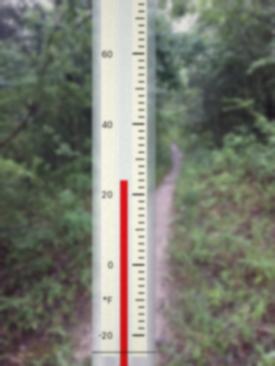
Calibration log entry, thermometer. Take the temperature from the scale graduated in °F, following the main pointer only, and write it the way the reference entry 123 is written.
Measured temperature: 24
